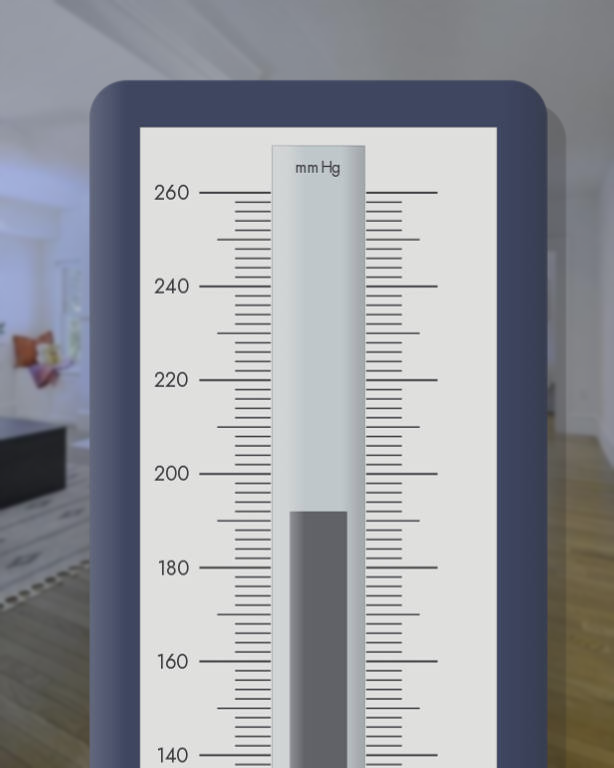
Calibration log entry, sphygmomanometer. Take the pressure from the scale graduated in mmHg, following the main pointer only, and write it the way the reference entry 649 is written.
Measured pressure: 192
